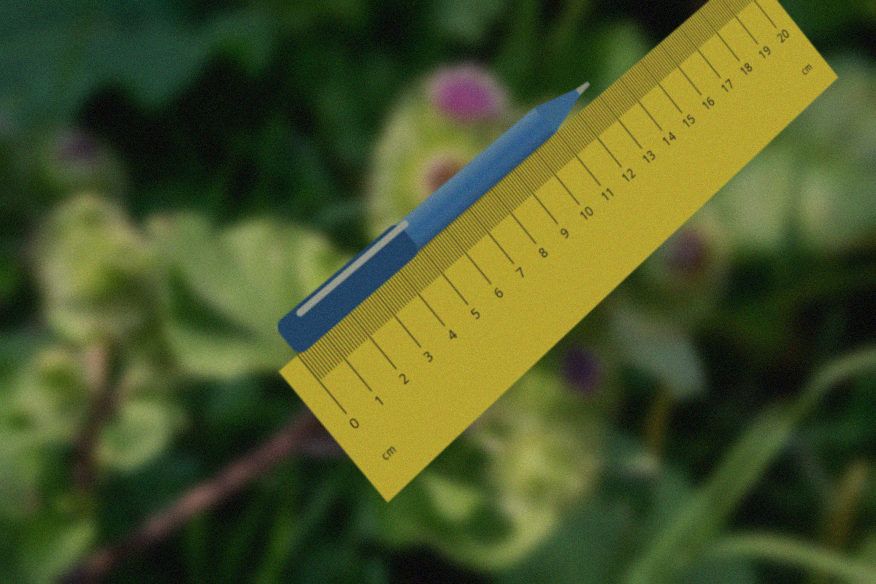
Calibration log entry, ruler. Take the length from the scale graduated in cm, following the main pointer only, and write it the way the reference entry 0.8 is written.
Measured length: 13
